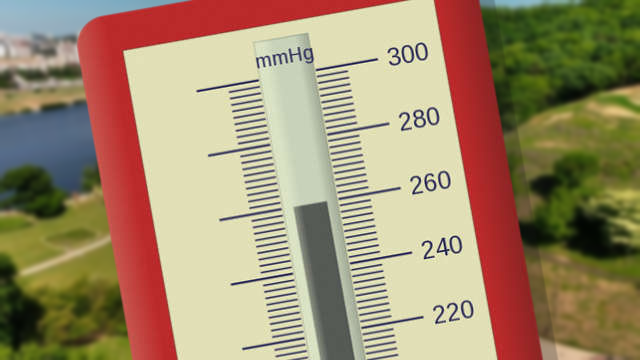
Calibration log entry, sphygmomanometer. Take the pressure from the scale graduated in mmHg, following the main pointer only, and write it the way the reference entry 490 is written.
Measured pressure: 260
